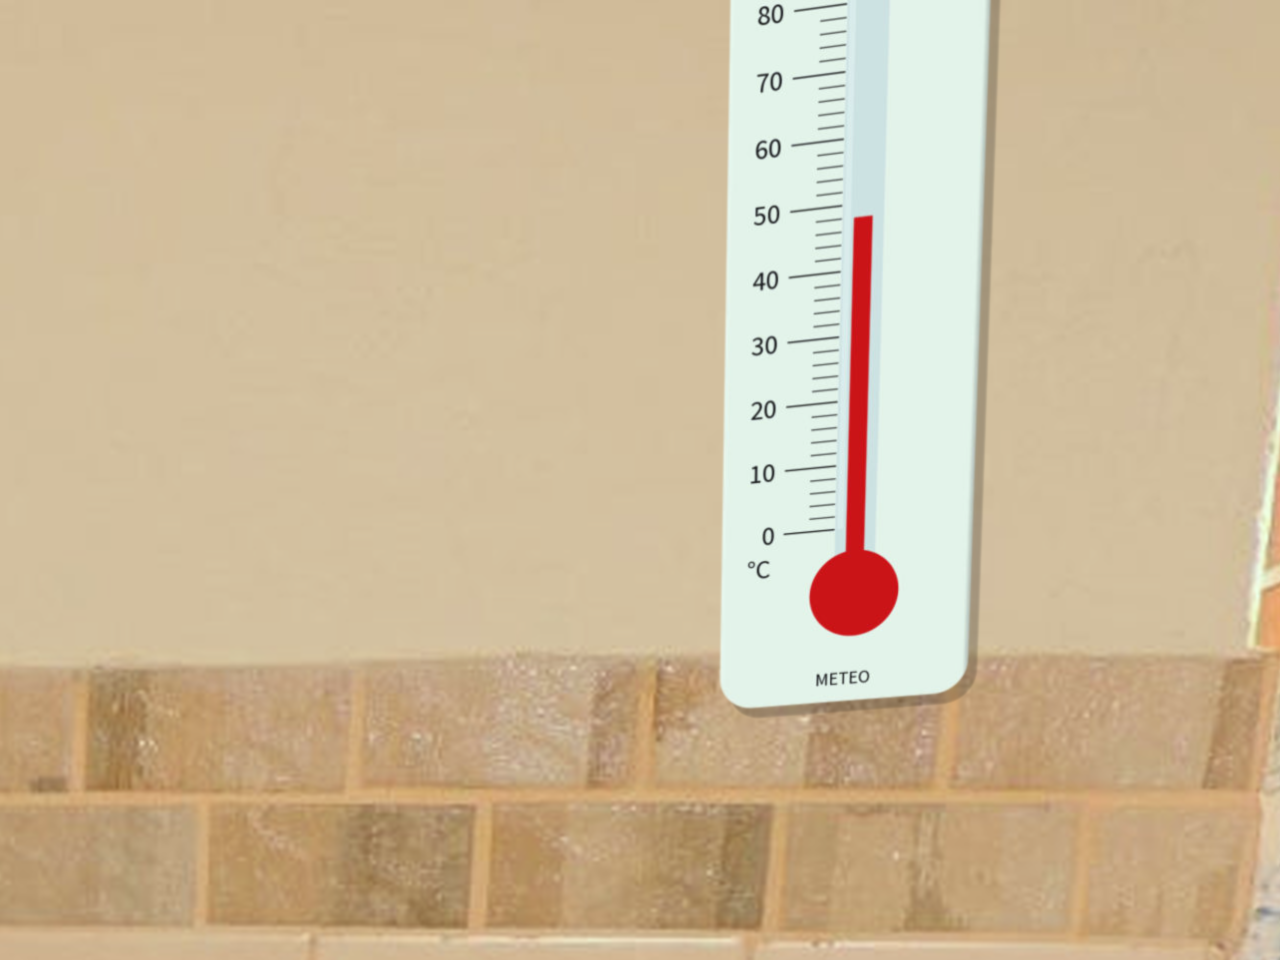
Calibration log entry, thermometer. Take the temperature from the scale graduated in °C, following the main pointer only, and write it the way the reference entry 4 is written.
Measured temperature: 48
